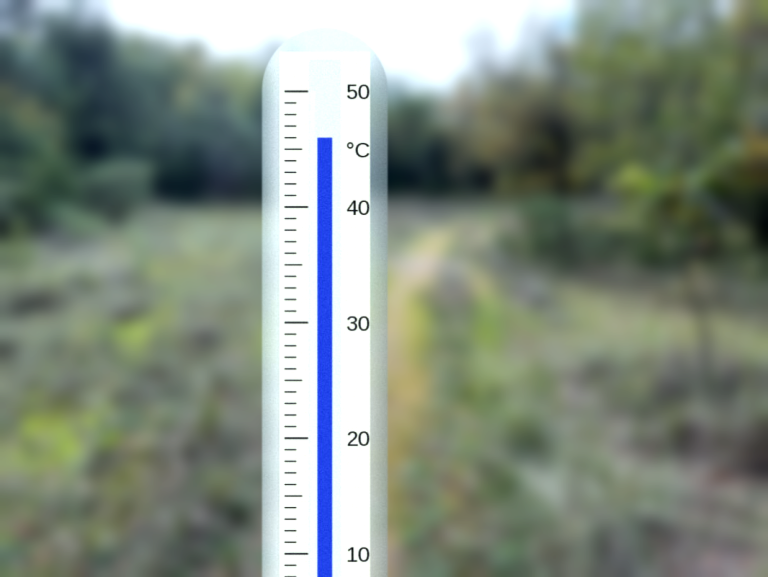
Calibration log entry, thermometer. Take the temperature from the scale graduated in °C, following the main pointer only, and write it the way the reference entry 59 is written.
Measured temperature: 46
